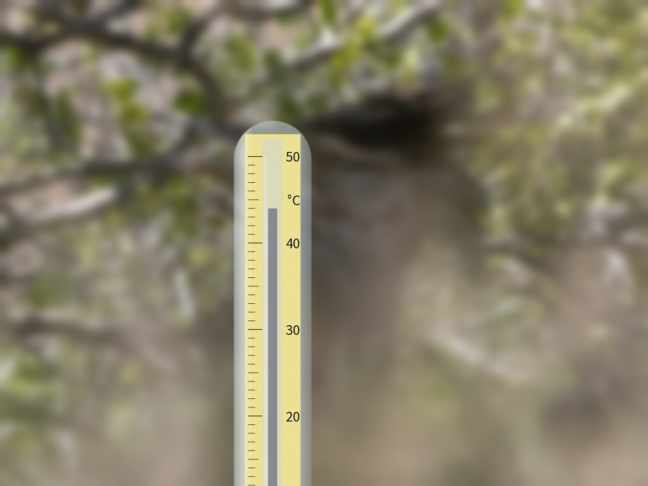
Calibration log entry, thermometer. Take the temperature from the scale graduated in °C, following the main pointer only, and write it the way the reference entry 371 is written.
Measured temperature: 44
